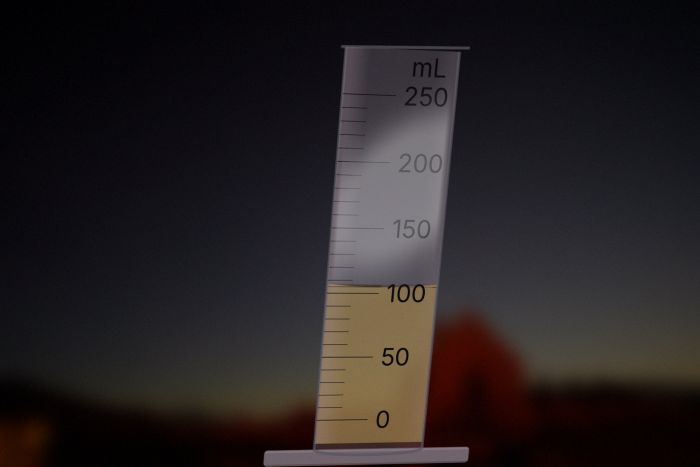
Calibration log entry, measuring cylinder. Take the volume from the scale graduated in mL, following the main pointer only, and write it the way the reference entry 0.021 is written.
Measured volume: 105
